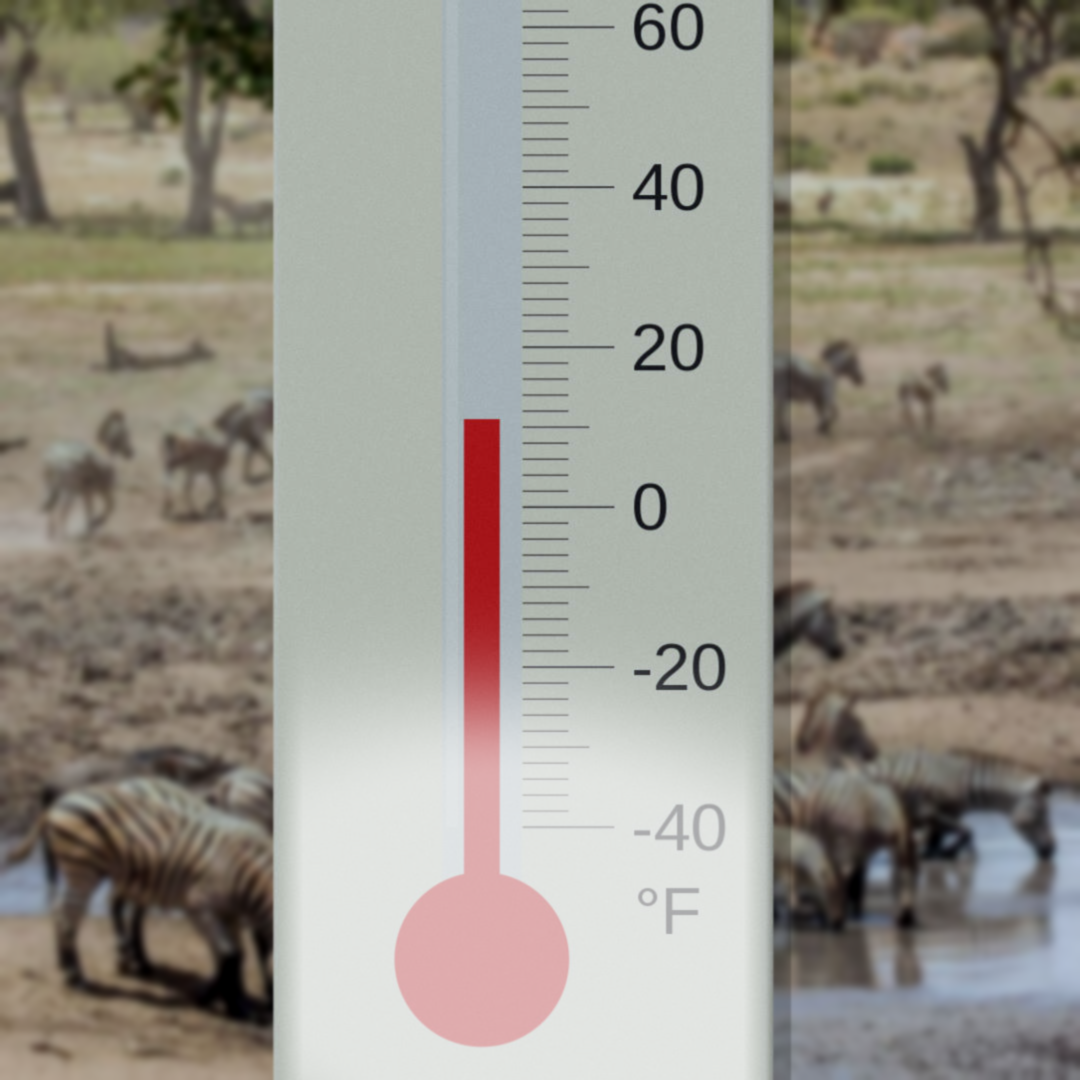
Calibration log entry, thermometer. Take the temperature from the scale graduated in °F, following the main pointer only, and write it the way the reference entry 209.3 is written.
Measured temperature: 11
